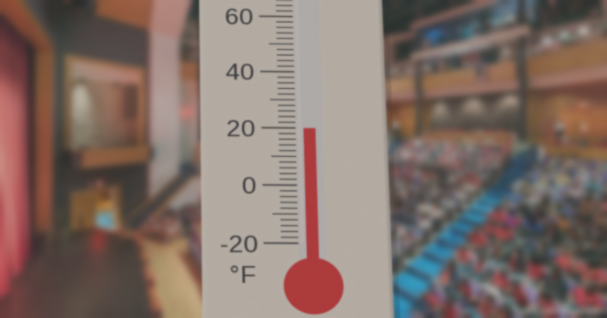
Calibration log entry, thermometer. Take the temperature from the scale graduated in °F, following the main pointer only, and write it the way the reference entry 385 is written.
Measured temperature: 20
